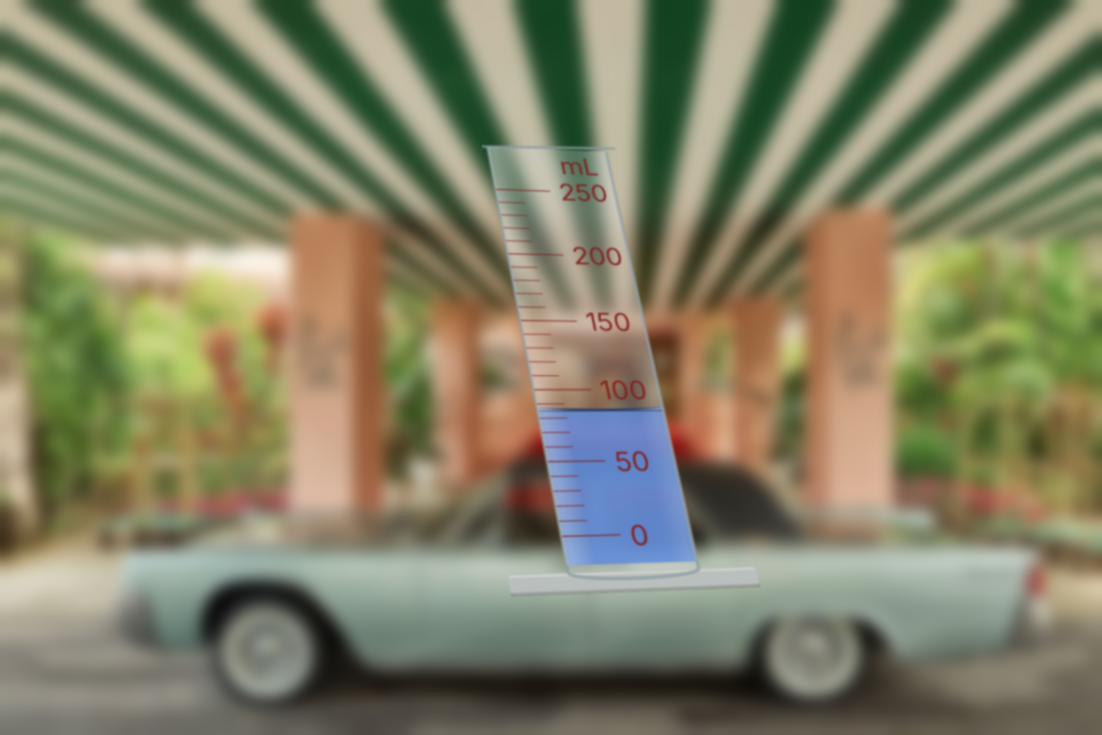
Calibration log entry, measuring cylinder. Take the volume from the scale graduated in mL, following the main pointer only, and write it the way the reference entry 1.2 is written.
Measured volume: 85
